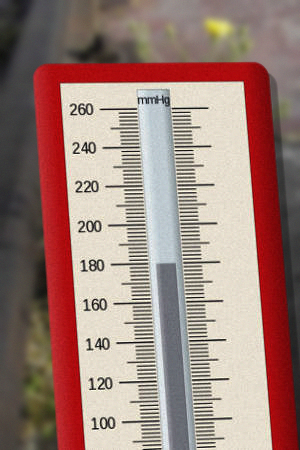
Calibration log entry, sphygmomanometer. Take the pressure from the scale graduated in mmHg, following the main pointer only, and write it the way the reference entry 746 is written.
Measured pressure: 180
